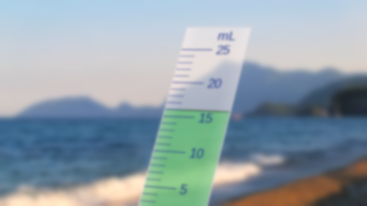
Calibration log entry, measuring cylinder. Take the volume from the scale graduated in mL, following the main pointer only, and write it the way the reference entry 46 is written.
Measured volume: 16
